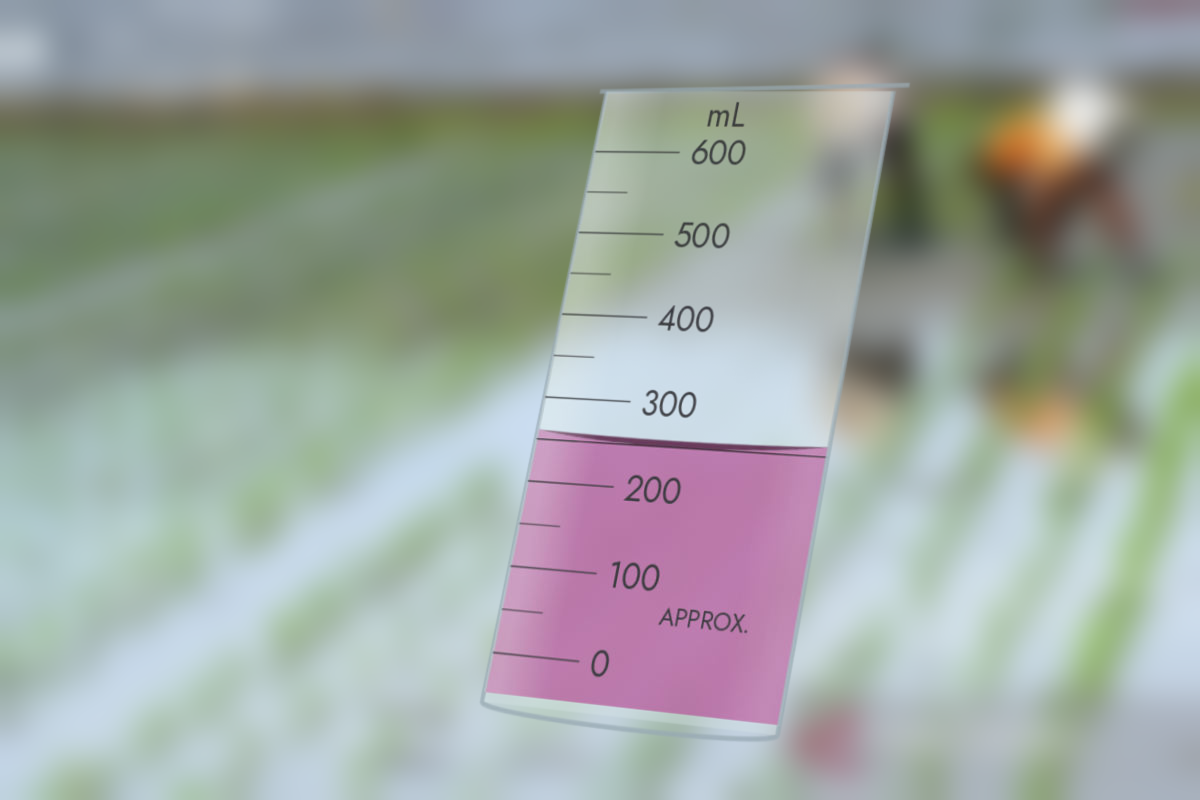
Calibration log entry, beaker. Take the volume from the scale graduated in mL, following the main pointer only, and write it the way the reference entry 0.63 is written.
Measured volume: 250
